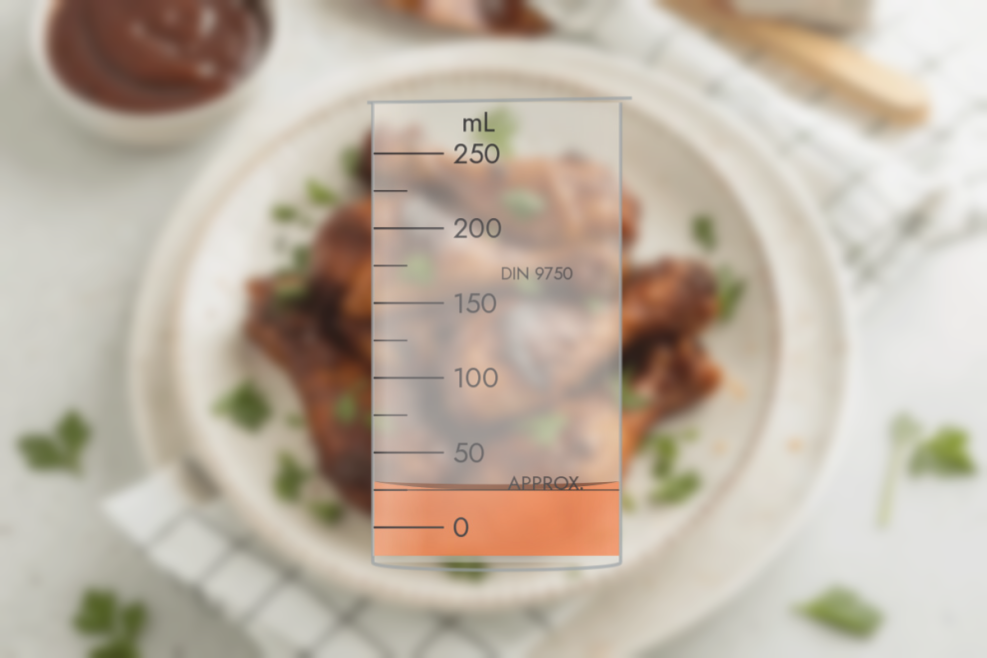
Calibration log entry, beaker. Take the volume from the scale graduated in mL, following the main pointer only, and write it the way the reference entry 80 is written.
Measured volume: 25
